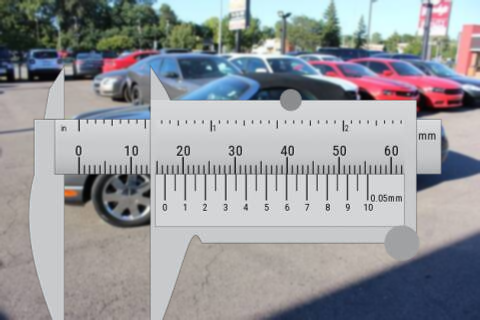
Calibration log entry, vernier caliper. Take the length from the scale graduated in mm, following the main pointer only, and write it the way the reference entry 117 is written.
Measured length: 16.5
